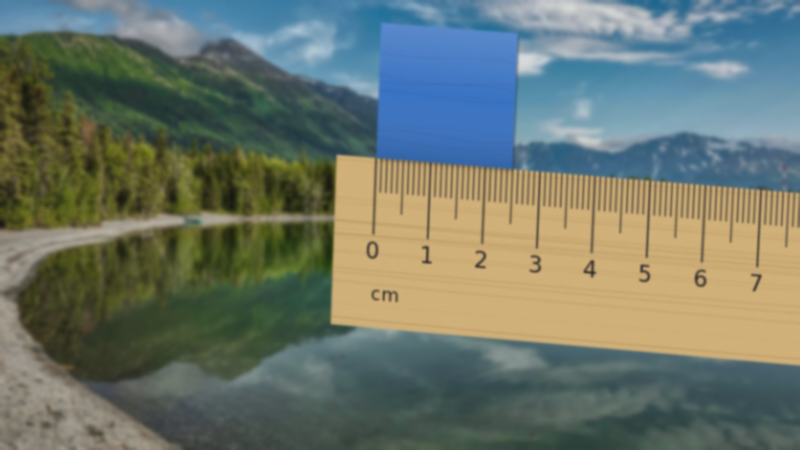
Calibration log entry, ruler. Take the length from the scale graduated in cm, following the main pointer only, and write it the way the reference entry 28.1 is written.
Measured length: 2.5
